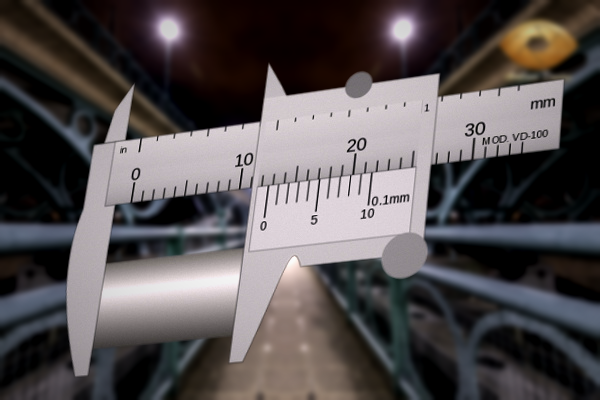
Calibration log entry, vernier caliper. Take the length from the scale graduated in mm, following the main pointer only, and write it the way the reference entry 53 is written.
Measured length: 12.6
